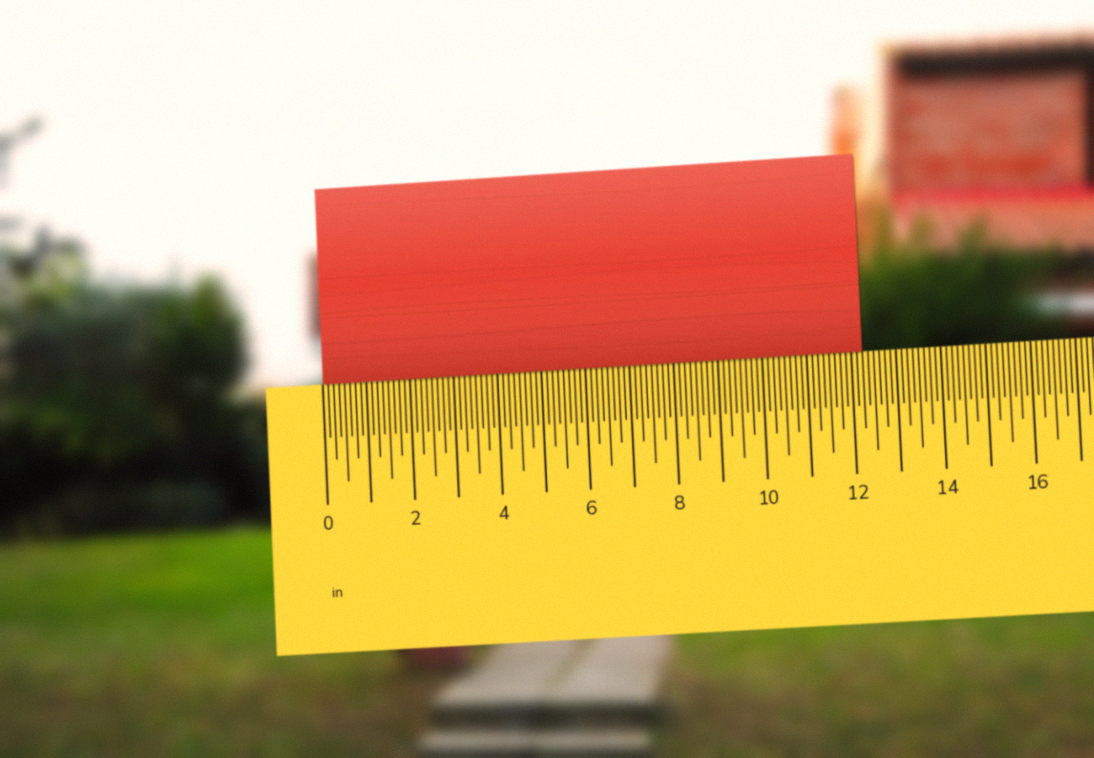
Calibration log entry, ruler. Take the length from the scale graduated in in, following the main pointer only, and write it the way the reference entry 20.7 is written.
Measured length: 12.25
